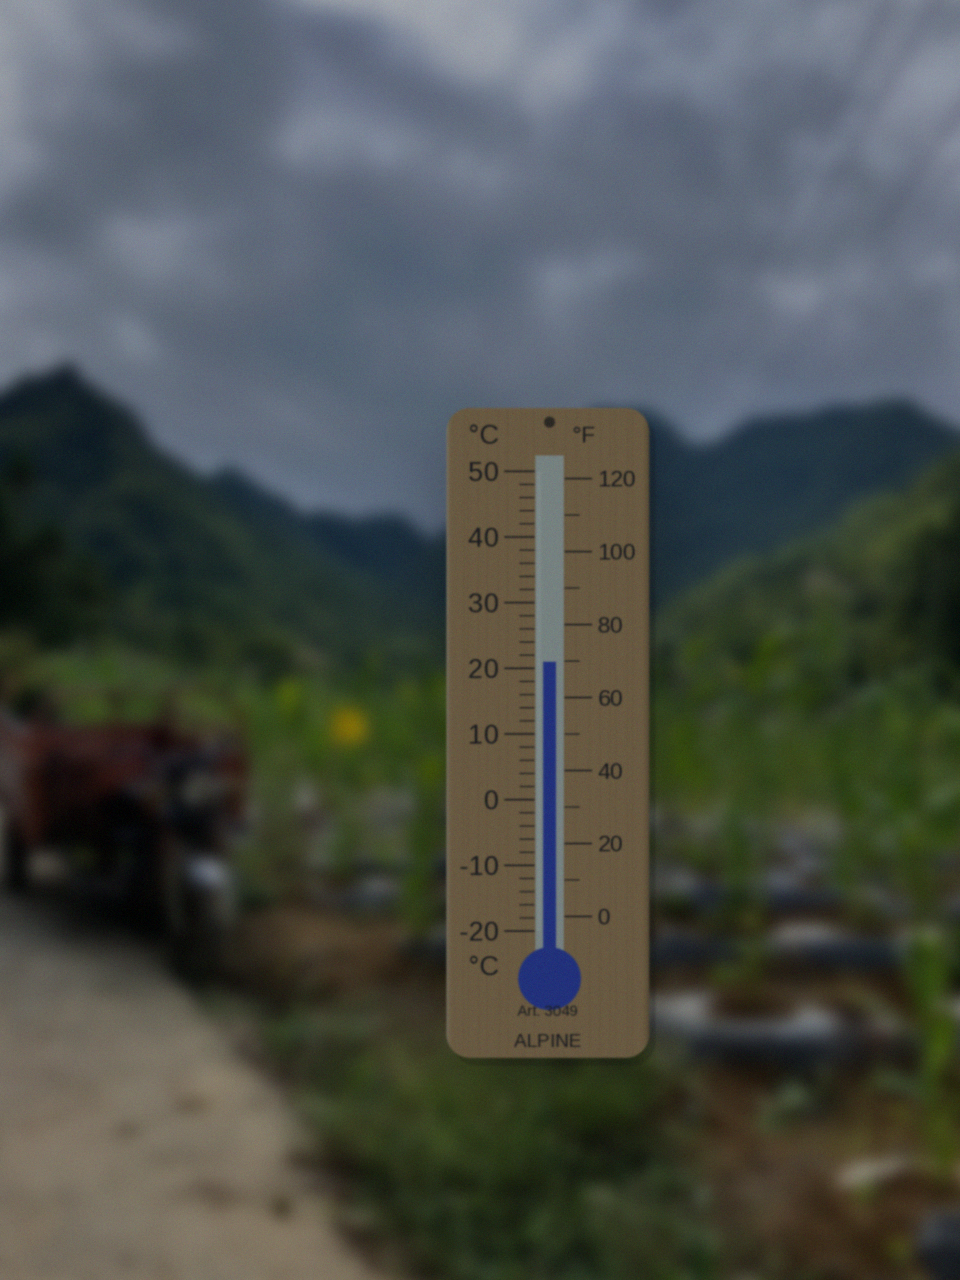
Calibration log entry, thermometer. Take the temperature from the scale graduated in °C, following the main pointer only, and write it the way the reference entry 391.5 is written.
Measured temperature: 21
